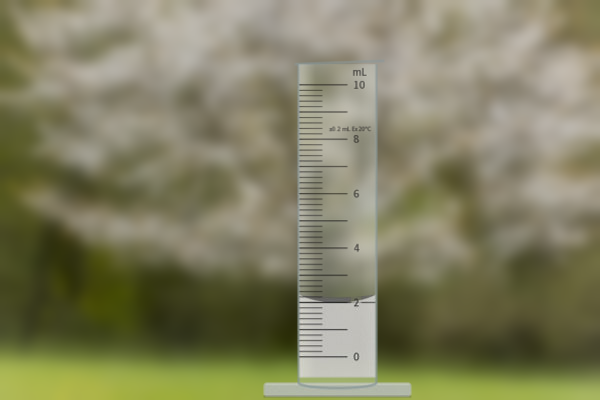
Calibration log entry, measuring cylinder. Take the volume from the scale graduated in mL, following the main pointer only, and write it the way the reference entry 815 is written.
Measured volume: 2
